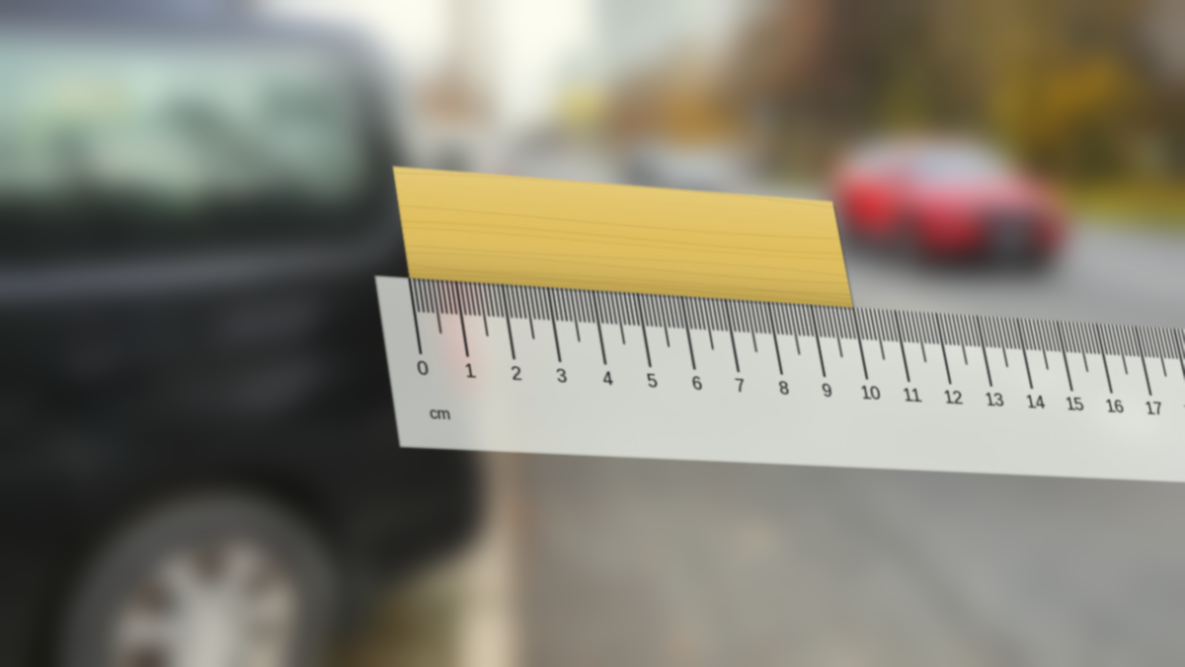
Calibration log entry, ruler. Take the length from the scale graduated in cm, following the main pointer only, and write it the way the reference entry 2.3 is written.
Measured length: 10
